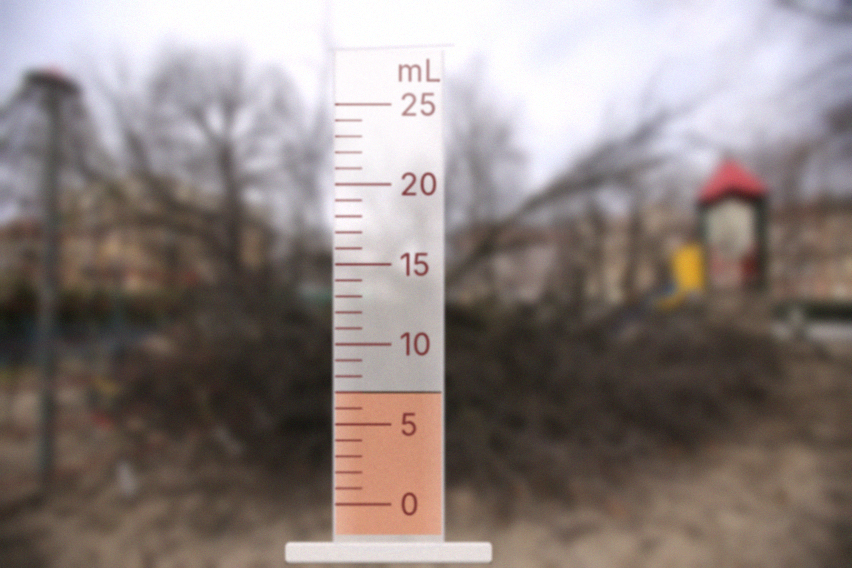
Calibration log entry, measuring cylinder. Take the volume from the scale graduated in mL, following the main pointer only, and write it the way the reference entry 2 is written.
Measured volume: 7
